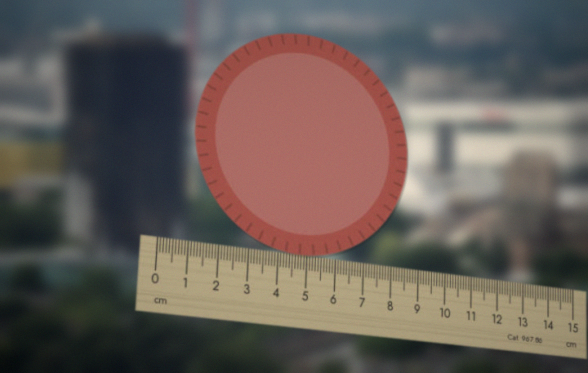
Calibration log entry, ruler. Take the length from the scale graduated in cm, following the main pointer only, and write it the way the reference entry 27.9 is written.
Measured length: 7.5
